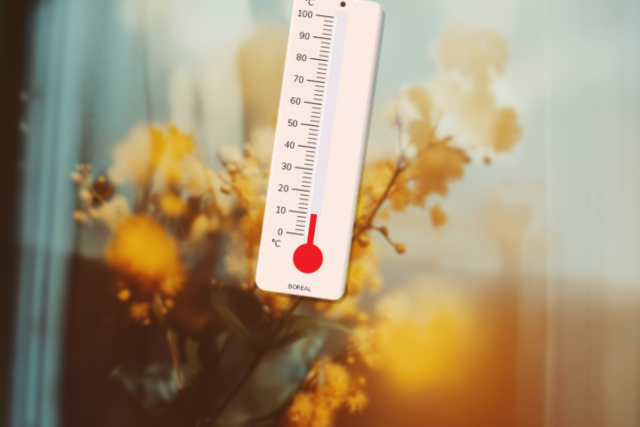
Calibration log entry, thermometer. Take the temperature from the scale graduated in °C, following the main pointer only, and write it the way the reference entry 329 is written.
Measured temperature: 10
